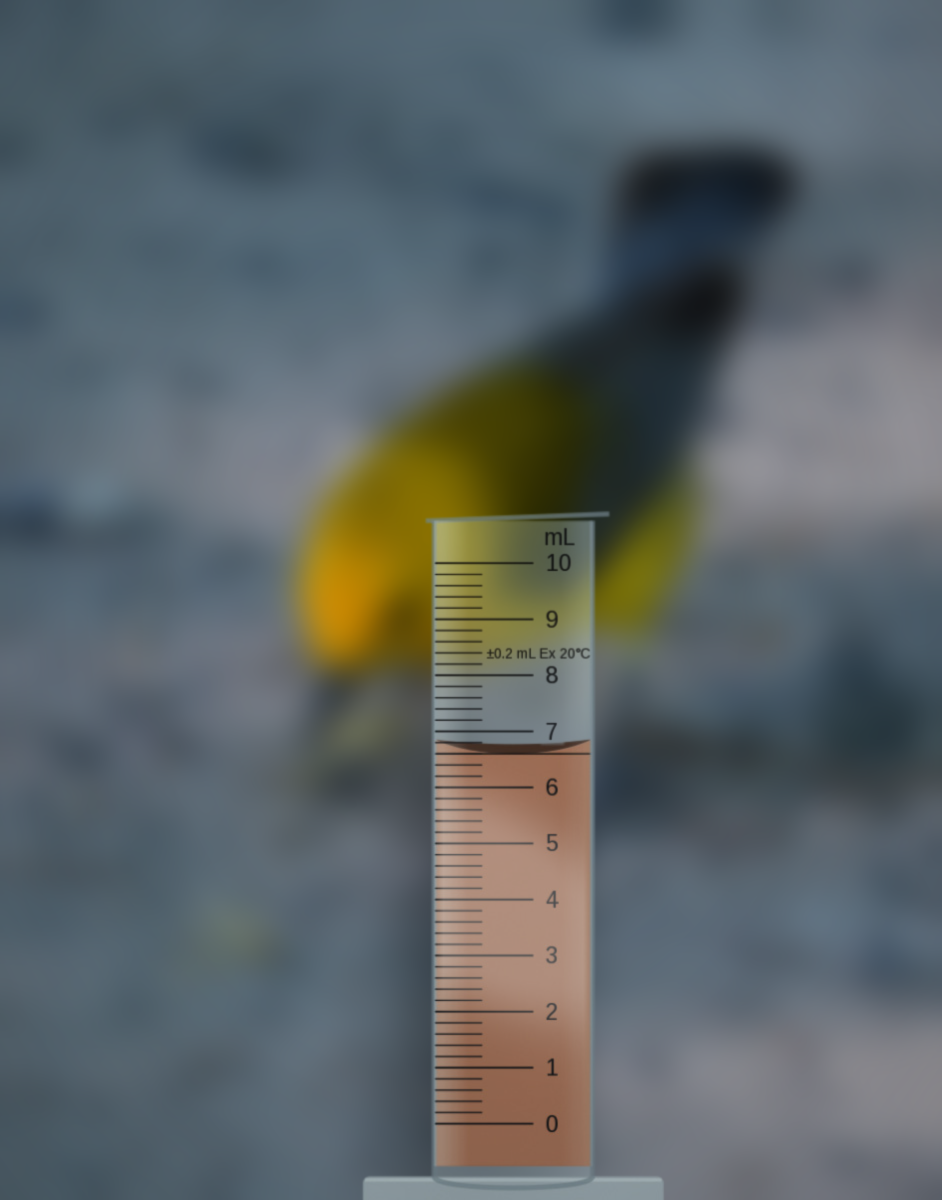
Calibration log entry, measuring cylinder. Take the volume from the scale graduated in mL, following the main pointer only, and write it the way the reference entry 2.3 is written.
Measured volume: 6.6
